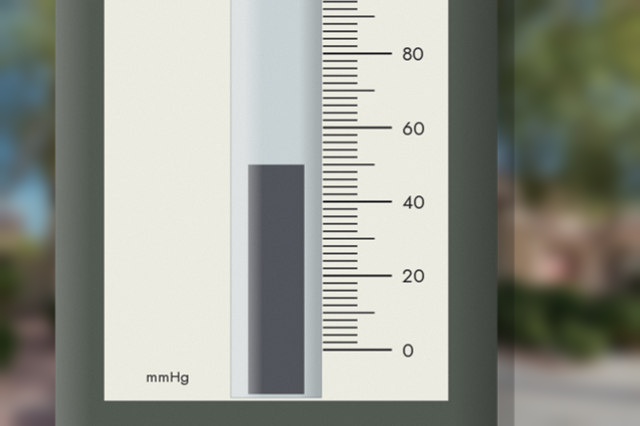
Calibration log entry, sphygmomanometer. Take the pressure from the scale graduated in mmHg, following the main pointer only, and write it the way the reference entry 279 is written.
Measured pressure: 50
